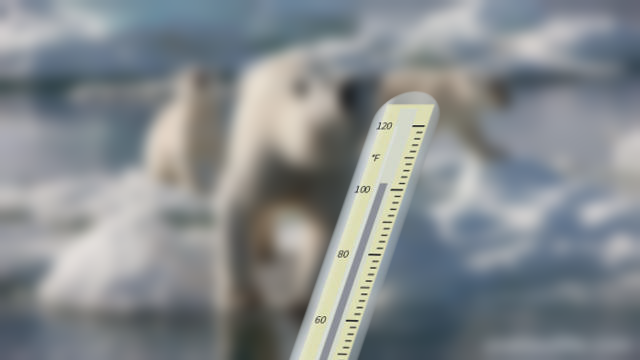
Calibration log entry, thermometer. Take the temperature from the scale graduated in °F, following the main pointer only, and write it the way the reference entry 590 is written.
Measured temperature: 102
